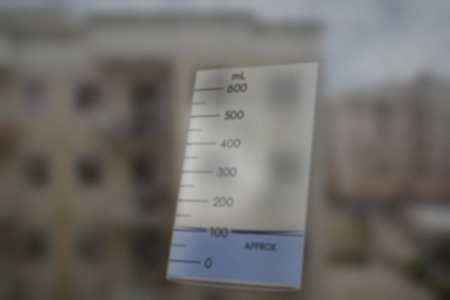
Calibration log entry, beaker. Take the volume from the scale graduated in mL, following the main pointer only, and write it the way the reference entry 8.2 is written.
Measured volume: 100
